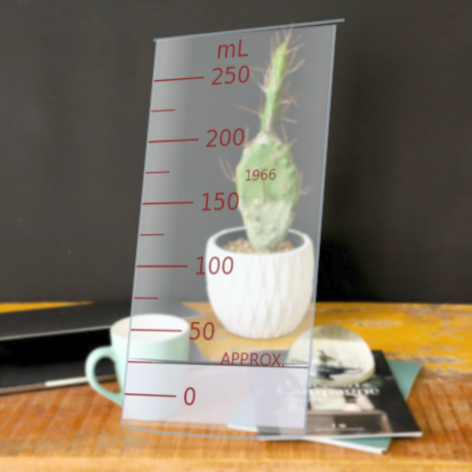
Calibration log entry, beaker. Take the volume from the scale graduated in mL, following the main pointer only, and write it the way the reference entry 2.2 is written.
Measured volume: 25
